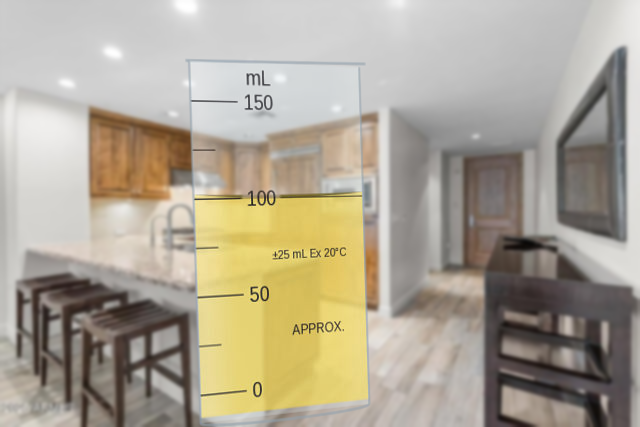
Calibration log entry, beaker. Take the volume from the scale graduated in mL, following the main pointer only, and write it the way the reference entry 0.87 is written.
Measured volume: 100
